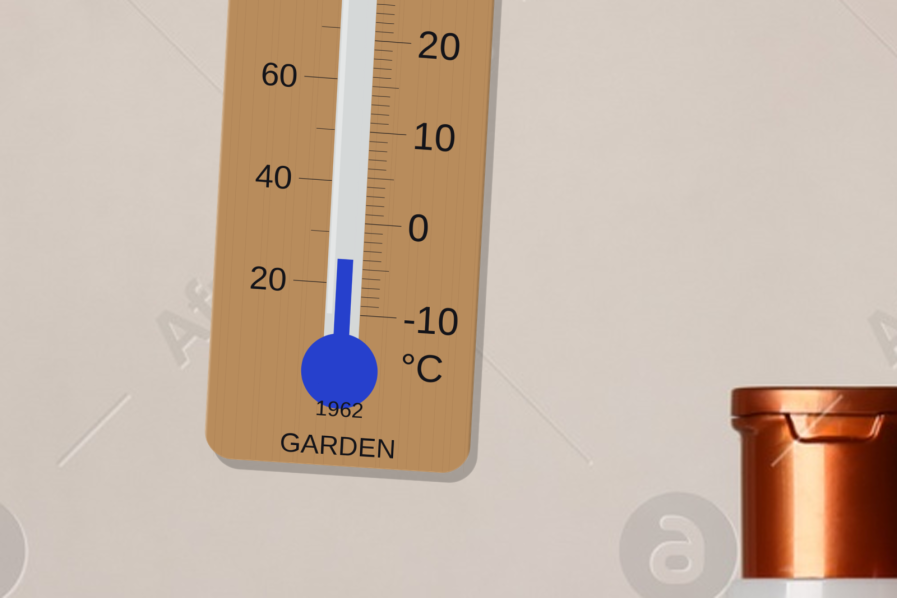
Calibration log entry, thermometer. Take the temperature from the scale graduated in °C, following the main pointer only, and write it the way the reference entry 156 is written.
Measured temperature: -4
